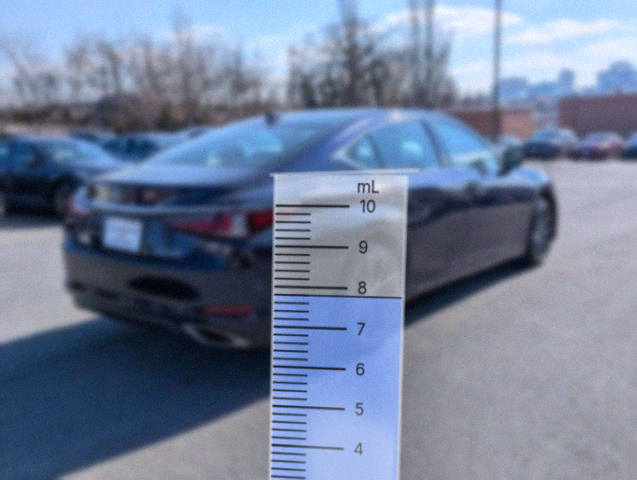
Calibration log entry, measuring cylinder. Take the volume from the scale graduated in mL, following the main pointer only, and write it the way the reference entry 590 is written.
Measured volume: 7.8
